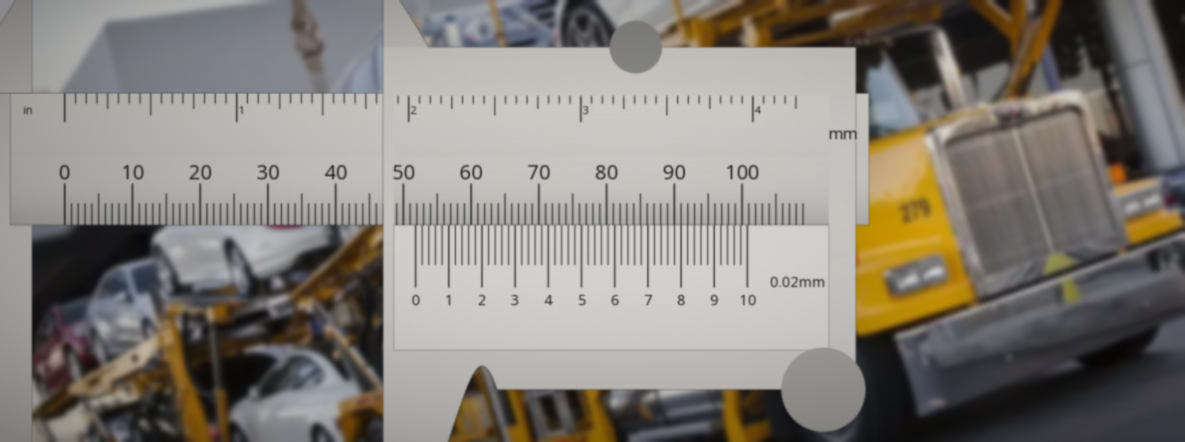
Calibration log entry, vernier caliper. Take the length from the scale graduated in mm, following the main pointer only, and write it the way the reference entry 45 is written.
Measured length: 51.8
